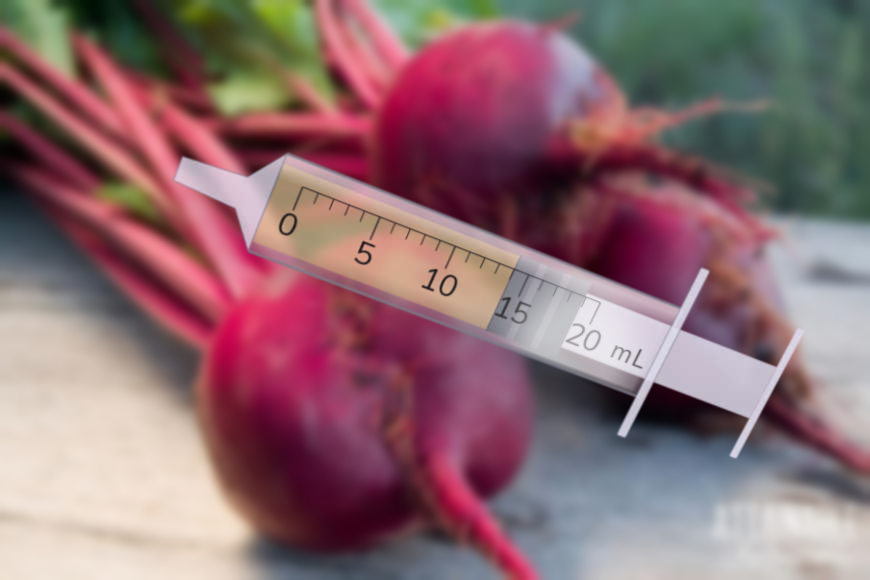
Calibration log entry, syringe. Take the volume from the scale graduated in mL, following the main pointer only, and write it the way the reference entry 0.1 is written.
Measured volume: 14
